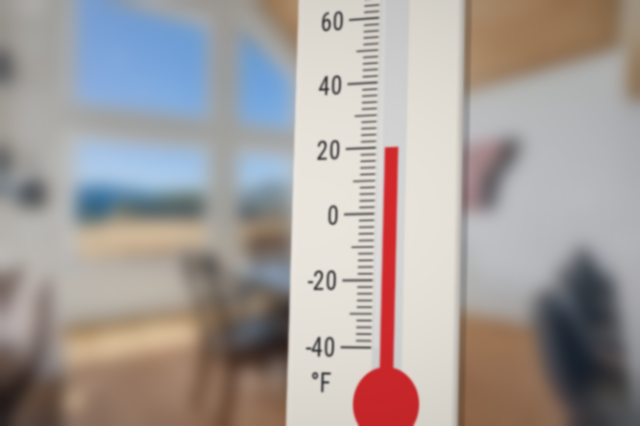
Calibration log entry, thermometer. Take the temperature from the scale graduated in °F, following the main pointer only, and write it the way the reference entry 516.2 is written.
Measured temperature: 20
